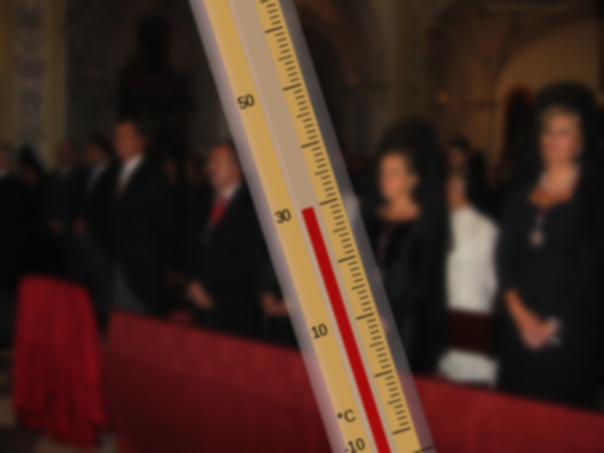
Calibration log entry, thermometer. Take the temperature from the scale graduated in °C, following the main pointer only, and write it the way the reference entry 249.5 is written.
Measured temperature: 30
